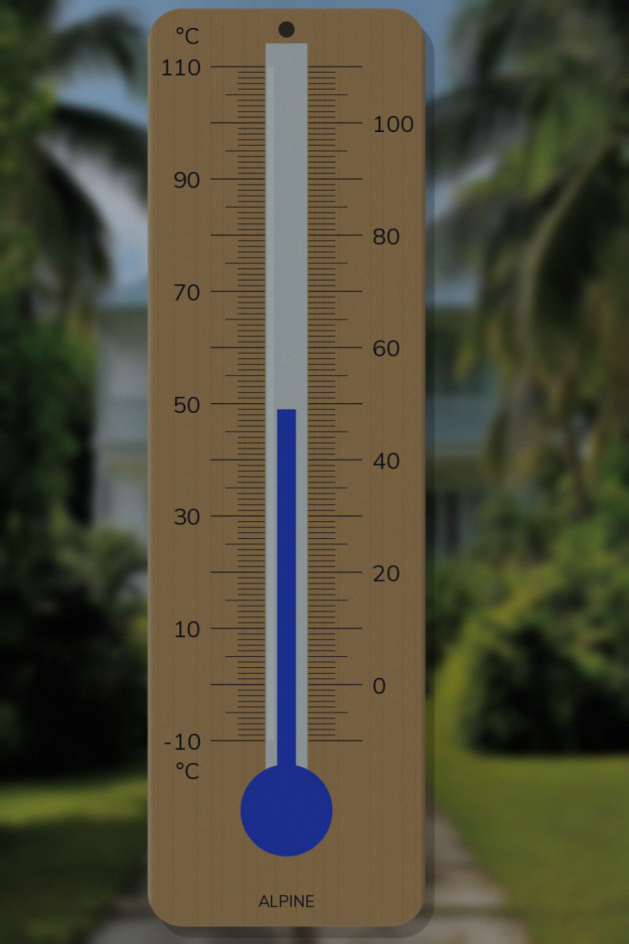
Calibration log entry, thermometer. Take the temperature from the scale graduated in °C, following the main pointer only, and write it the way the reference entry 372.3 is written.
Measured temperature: 49
